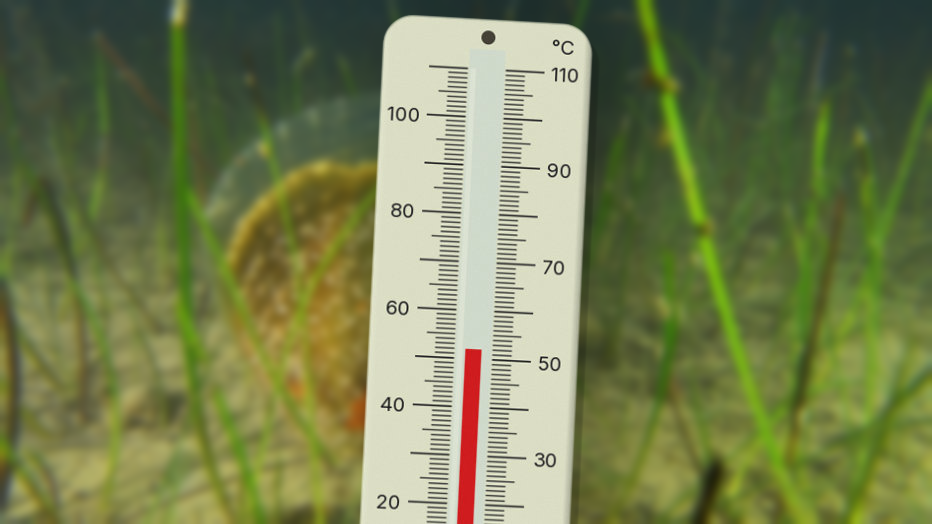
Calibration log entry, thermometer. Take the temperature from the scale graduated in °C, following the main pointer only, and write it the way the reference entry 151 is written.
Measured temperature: 52
